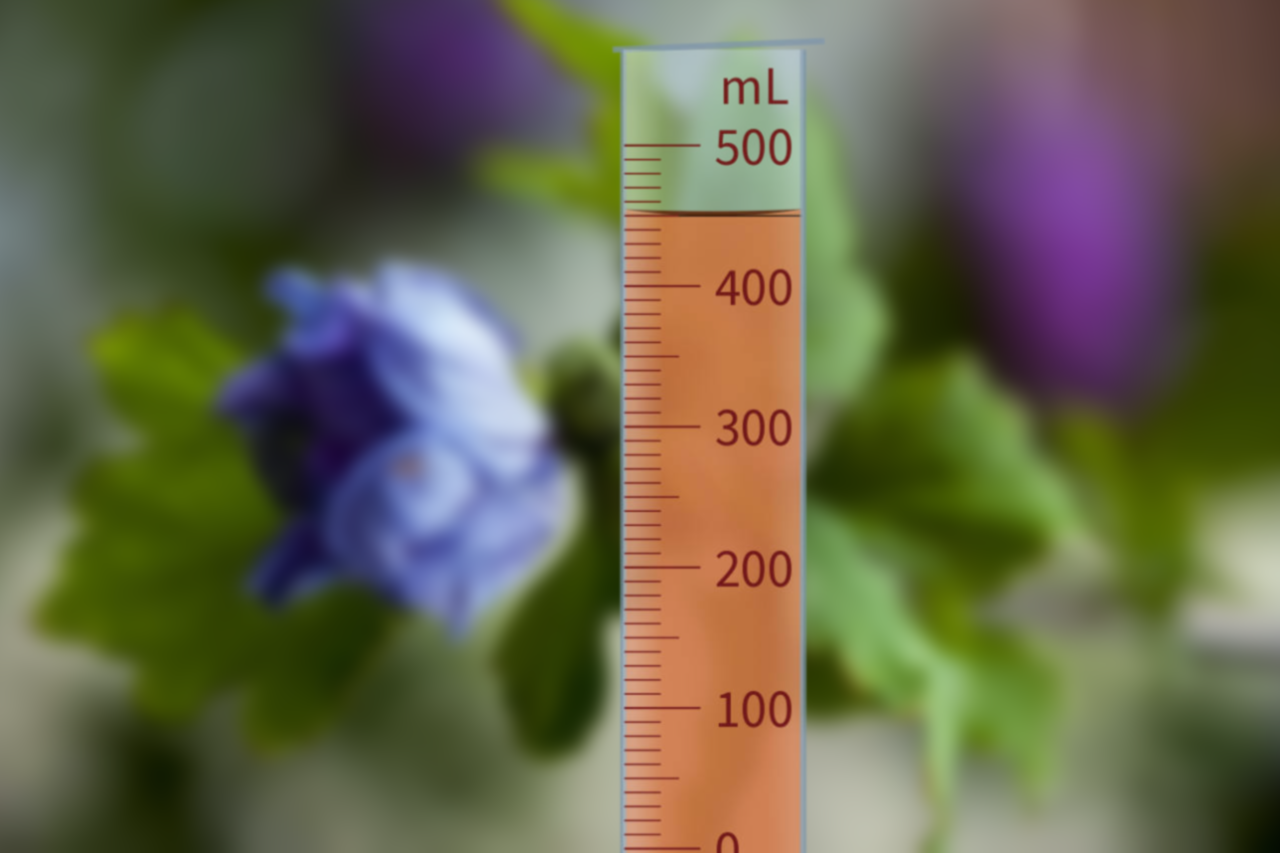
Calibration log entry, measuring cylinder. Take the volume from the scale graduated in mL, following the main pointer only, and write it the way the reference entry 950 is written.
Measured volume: 450
